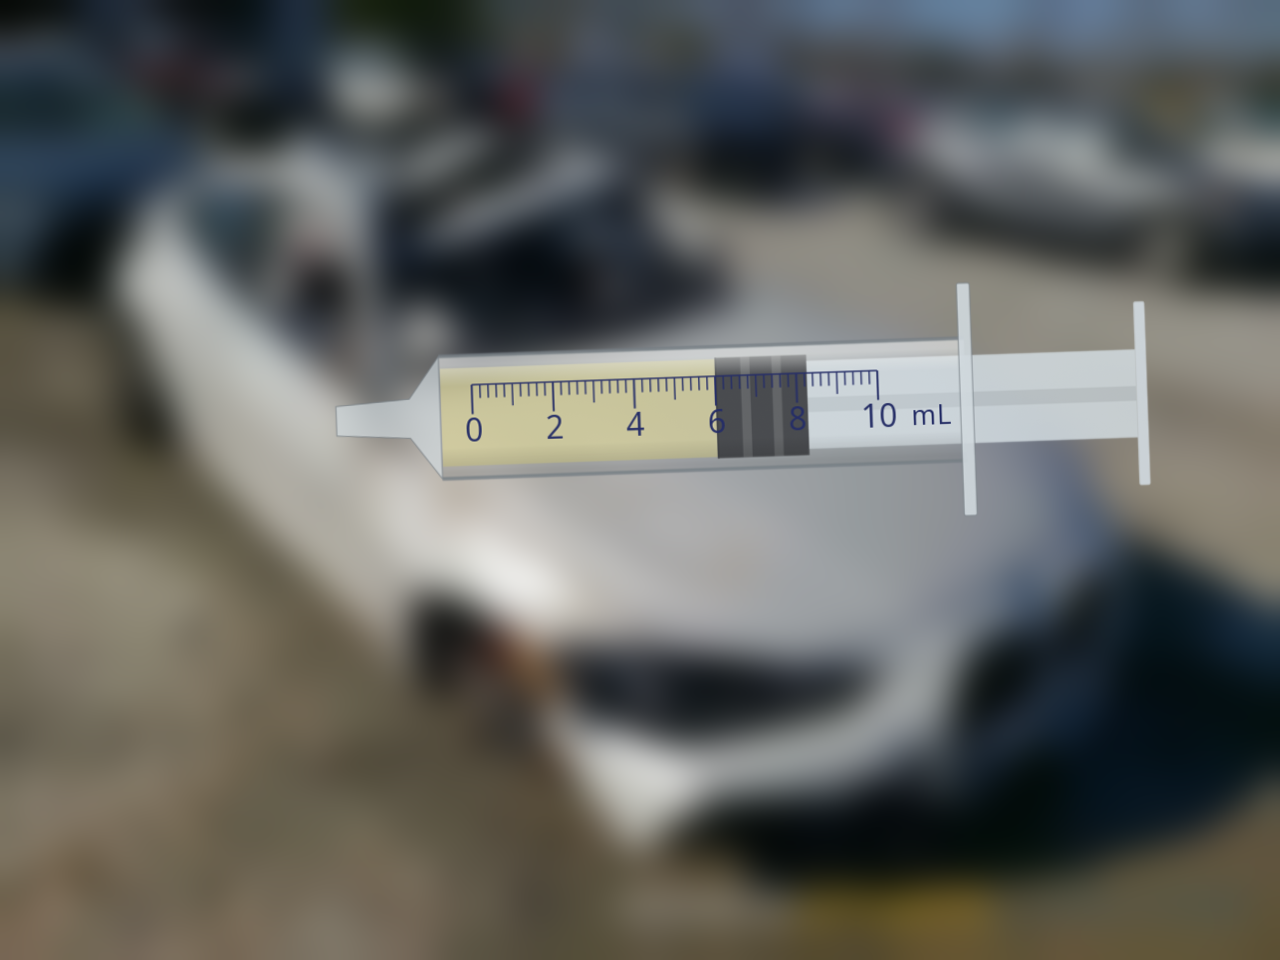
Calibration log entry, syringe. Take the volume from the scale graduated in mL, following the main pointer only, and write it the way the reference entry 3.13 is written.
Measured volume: 6
